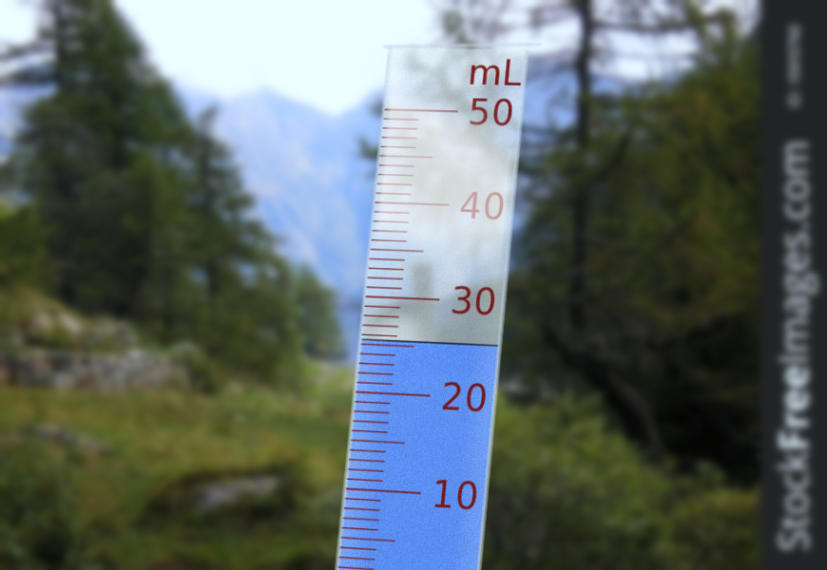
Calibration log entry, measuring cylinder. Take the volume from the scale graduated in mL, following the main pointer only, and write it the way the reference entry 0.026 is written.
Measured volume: 25.5
